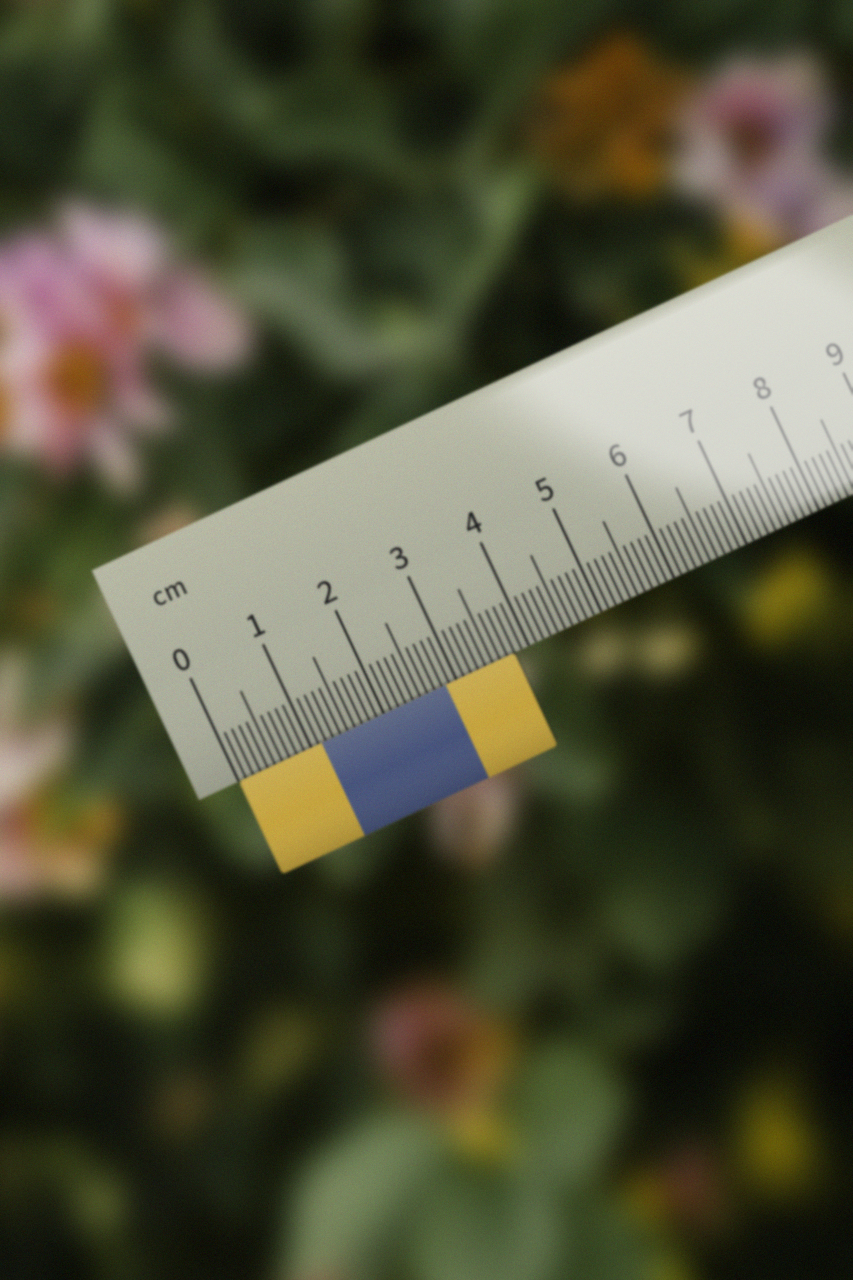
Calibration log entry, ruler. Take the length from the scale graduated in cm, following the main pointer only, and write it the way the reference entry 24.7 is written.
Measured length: 3.8
